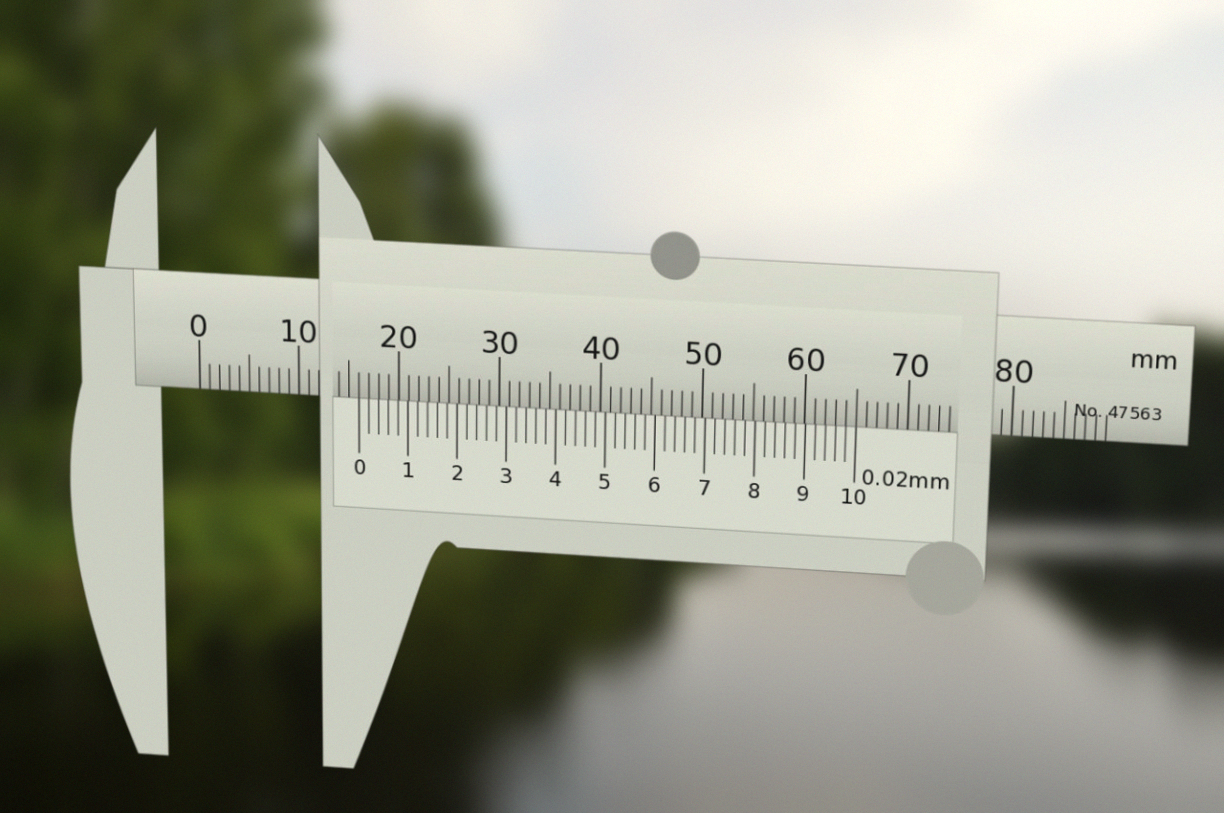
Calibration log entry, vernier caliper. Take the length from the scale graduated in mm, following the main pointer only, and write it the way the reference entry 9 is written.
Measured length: 16.0
